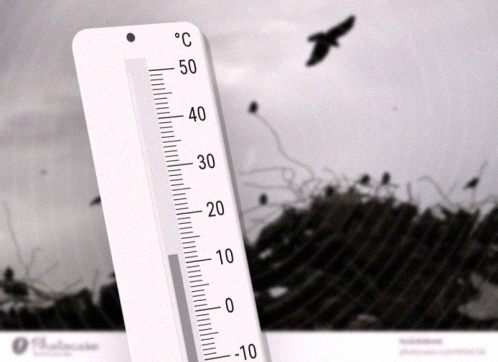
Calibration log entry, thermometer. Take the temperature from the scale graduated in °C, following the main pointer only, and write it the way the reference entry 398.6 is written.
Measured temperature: 12
